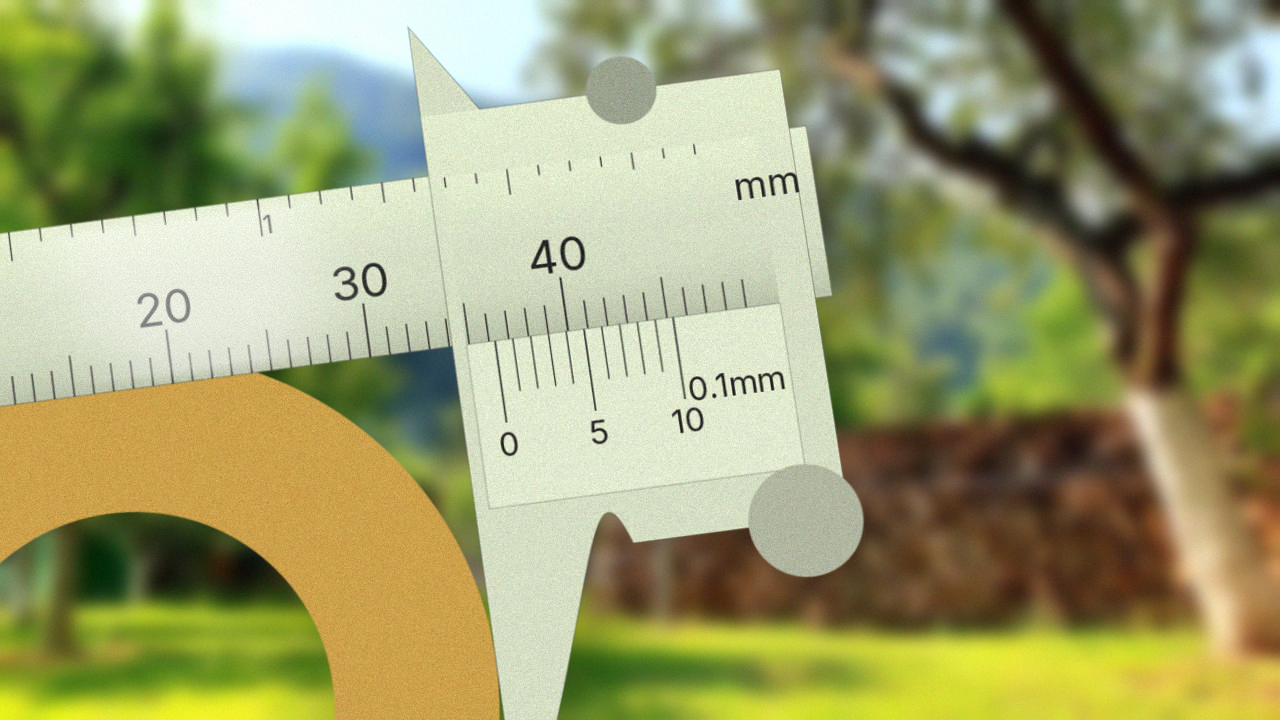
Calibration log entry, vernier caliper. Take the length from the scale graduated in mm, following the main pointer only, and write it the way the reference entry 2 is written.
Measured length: 36.3
